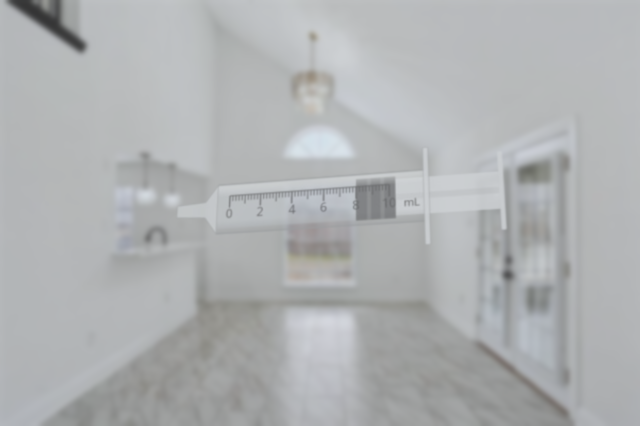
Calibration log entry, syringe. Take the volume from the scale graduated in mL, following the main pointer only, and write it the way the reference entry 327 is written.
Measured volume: 8
